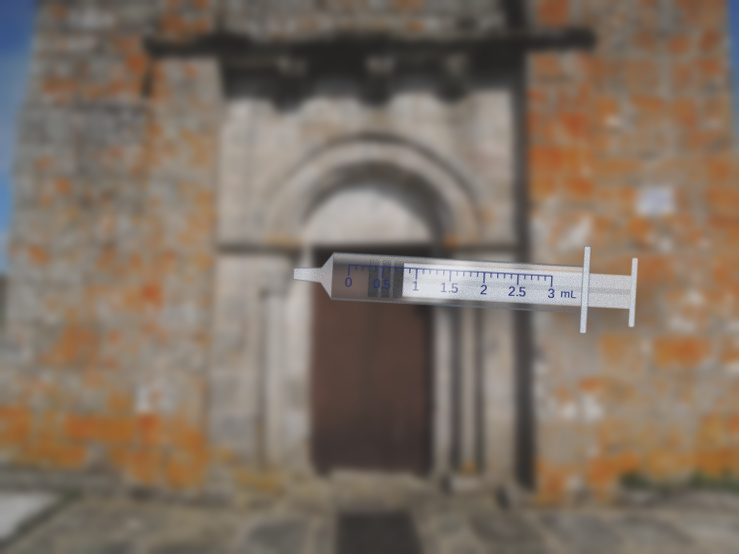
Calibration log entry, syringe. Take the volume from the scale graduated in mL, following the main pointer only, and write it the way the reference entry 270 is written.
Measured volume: 0.3
